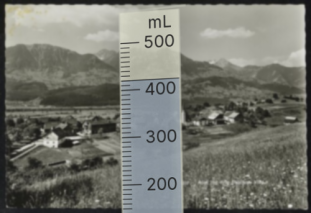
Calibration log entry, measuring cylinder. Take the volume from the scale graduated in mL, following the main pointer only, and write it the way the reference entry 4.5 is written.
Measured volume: 420
